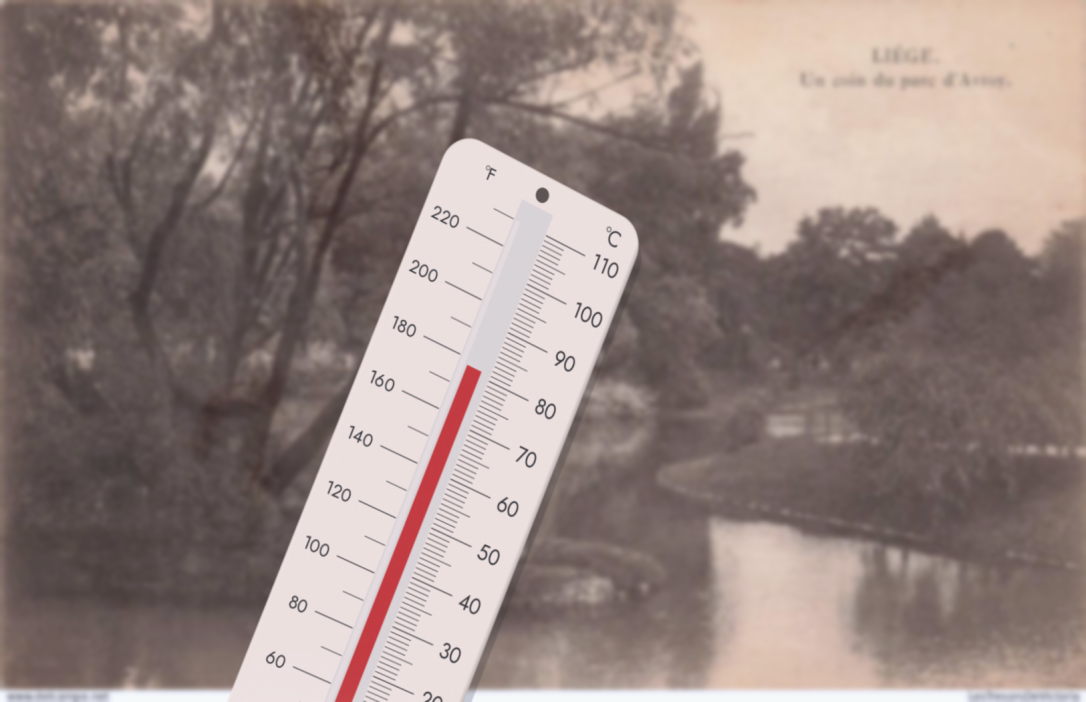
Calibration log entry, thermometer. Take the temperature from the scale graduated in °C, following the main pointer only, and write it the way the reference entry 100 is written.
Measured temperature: 81
